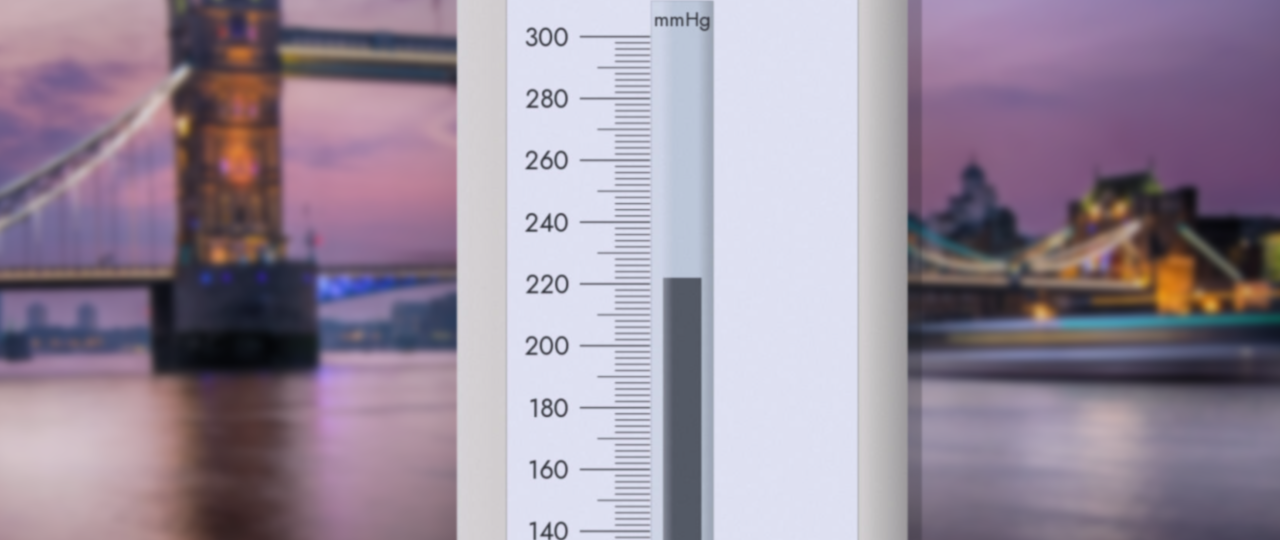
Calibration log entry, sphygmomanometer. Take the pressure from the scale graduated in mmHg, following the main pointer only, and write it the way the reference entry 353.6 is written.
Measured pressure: 222
